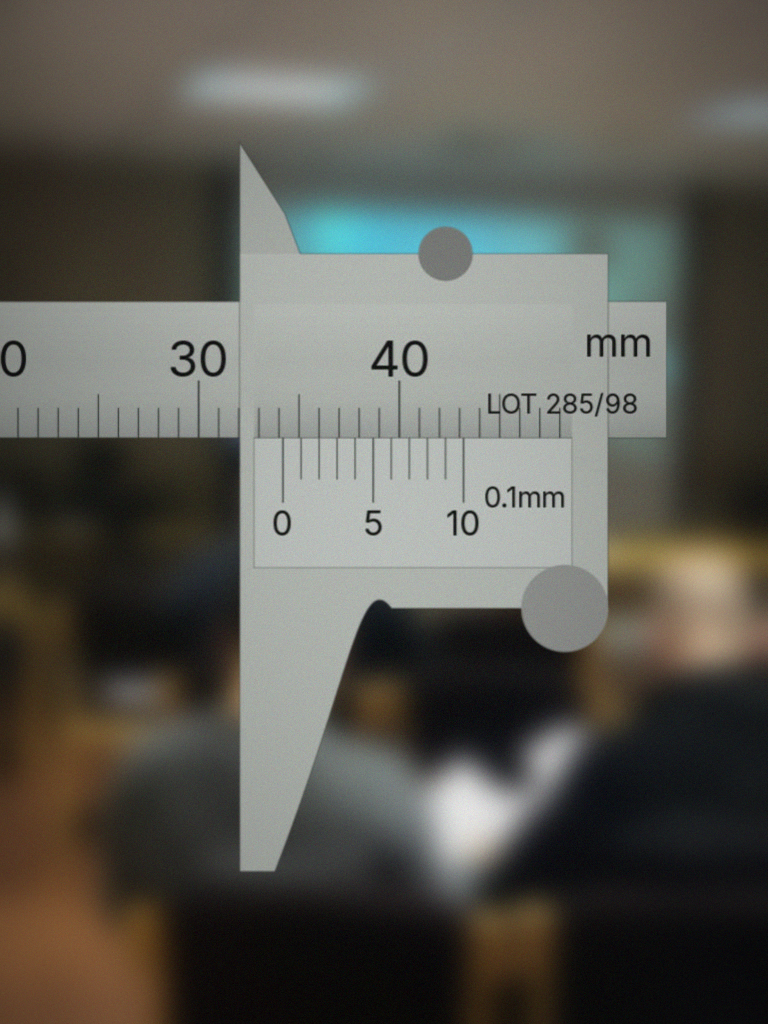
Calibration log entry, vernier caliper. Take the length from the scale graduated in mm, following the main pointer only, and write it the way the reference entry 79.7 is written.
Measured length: 34.2
